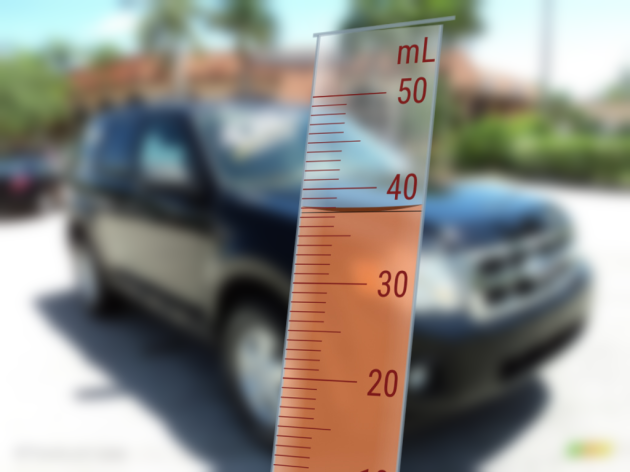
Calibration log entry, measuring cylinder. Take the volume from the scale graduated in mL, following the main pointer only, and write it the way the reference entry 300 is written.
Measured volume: 37.5
